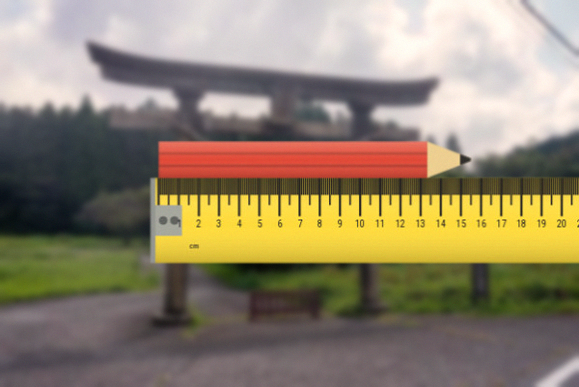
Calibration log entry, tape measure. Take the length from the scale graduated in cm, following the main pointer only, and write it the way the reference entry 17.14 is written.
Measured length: 15.5
